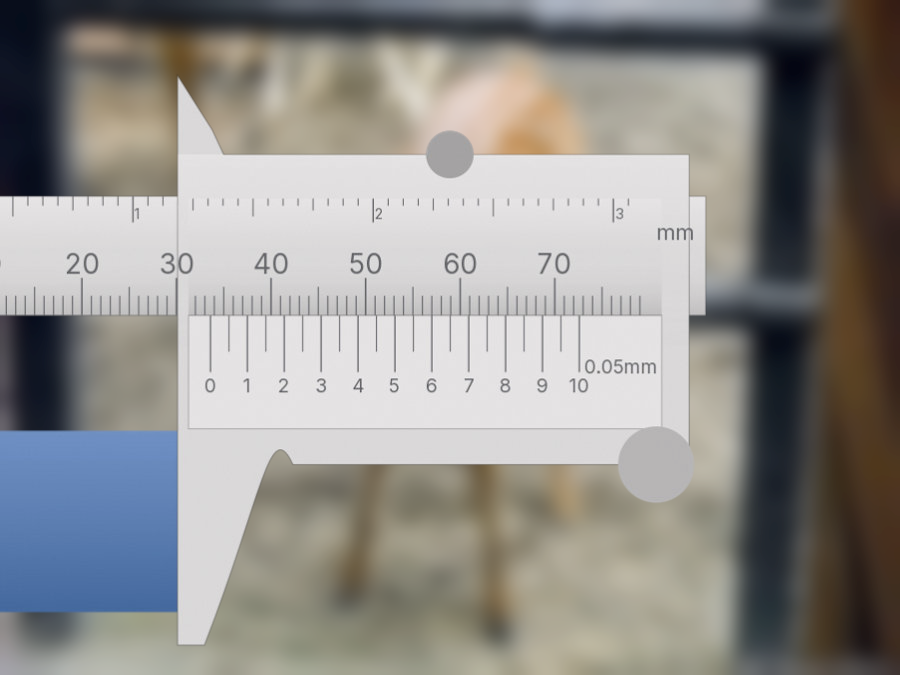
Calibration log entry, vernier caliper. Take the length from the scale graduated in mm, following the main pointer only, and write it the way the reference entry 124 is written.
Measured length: 33.6
